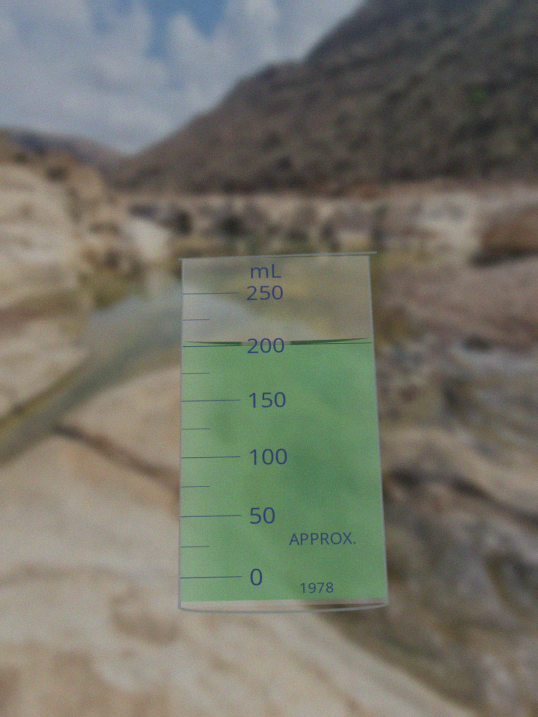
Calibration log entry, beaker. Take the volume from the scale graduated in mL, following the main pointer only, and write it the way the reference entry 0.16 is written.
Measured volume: 200
